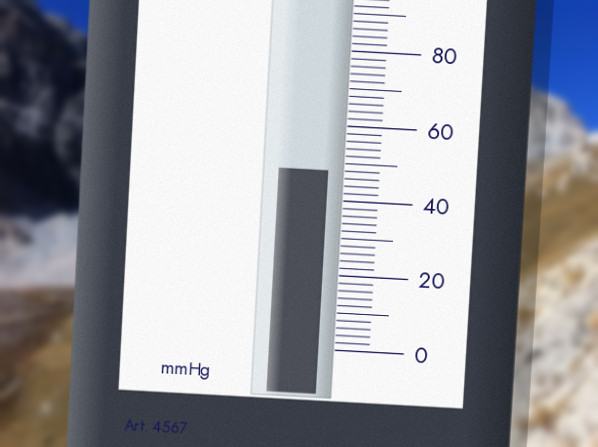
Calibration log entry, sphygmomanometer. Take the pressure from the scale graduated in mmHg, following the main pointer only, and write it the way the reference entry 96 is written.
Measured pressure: 48
